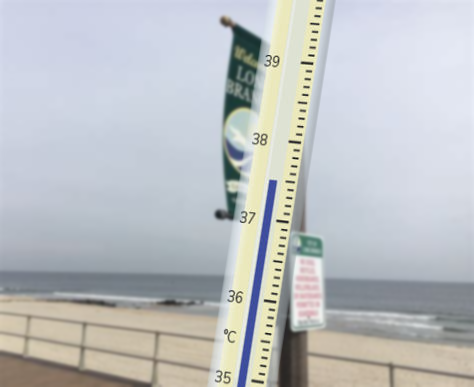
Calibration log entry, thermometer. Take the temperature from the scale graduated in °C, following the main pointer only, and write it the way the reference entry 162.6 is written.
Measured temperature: 37.5
